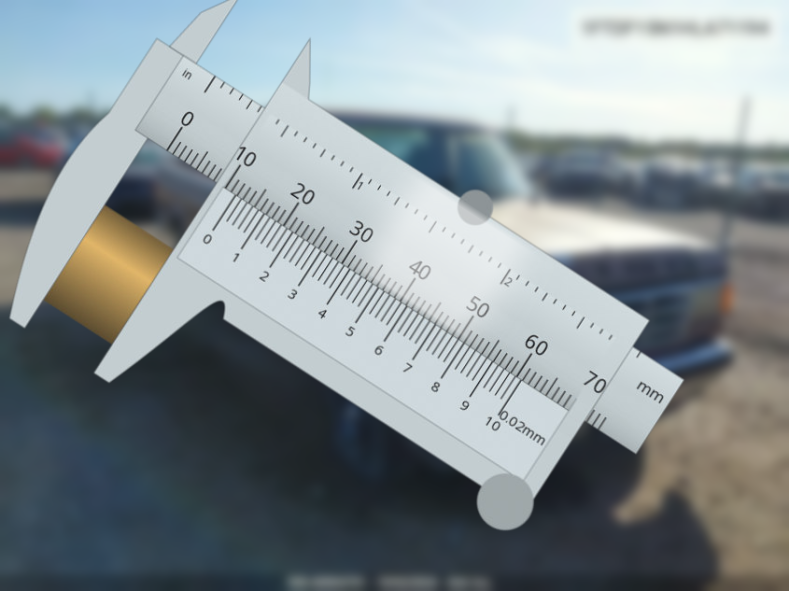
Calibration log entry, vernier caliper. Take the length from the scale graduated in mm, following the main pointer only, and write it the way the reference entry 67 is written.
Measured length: 11.8
